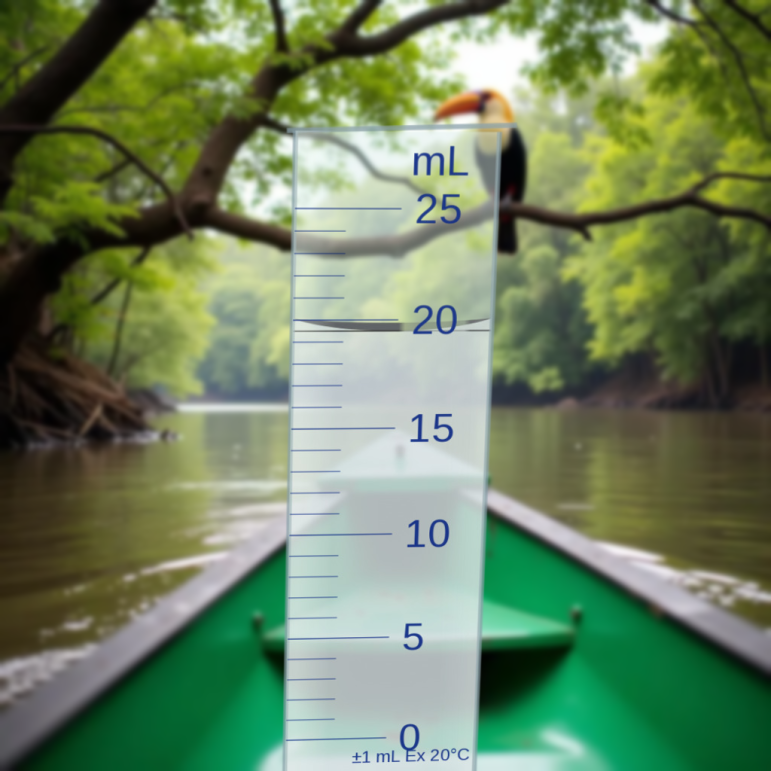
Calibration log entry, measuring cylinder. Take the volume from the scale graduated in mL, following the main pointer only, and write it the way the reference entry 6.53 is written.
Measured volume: 19.5
